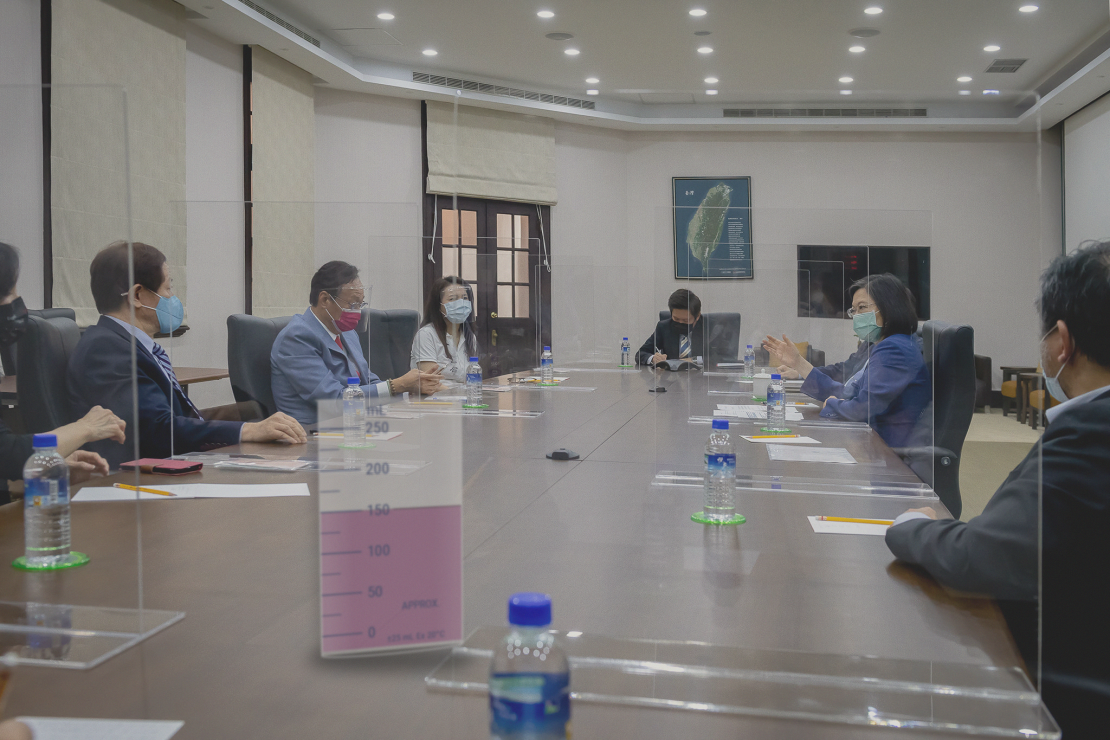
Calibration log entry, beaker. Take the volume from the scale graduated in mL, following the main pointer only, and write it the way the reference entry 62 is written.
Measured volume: 150
